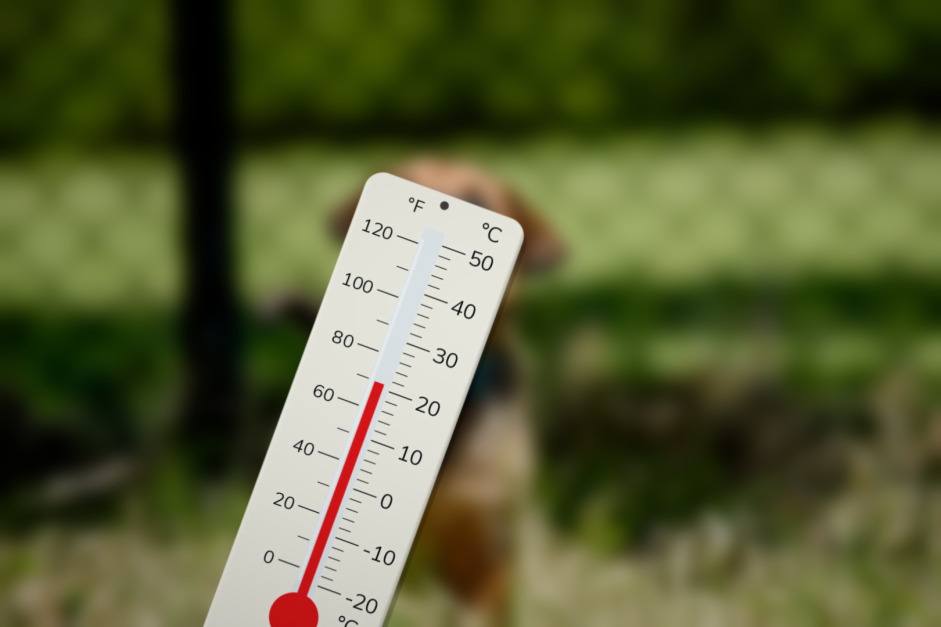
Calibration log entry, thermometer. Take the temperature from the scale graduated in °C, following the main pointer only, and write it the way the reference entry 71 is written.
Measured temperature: 21
